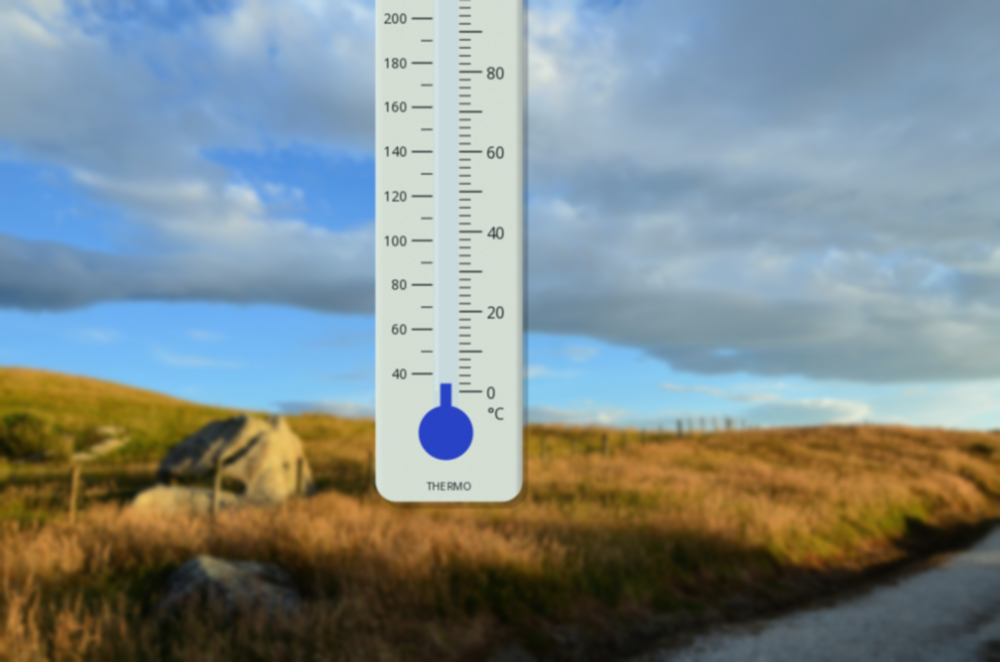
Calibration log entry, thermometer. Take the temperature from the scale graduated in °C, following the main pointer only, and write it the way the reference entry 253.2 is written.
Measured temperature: 2
